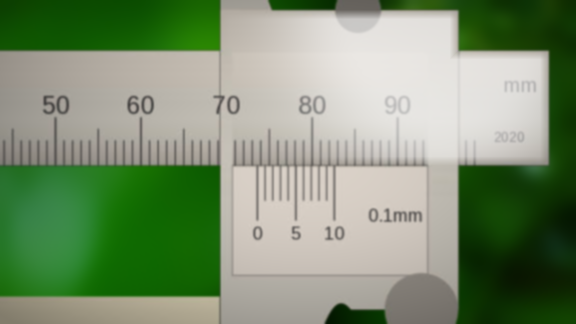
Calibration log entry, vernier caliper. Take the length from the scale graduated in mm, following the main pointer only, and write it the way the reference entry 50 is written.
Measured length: 73.6
